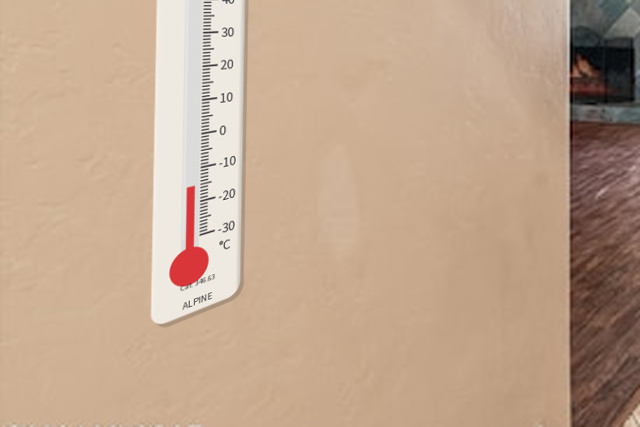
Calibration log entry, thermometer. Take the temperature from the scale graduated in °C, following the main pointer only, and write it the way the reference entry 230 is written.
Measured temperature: -15
